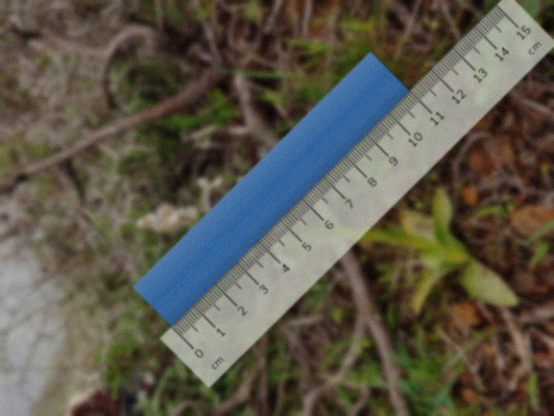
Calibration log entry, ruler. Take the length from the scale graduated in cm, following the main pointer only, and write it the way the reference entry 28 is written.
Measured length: 11
